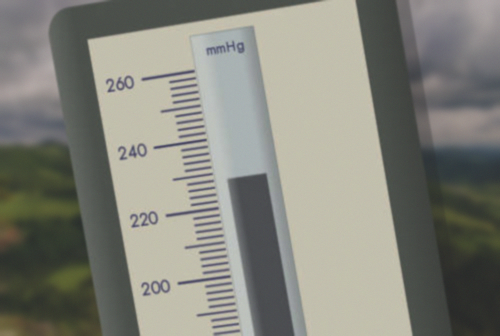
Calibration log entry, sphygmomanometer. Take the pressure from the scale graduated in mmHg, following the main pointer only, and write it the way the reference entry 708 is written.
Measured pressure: 228
